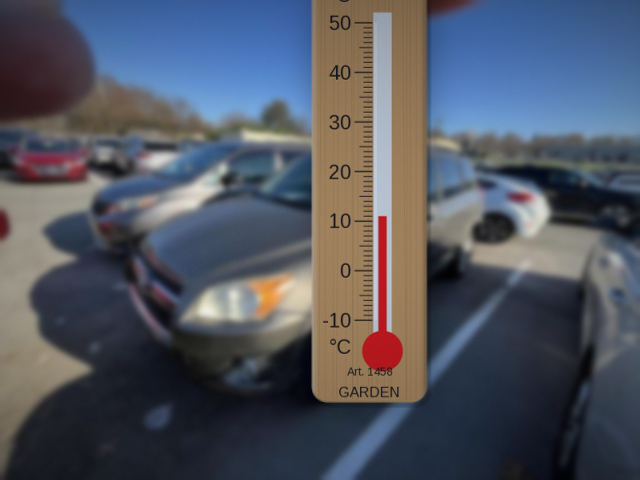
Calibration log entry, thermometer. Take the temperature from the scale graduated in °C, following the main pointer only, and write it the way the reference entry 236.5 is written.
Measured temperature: 11
